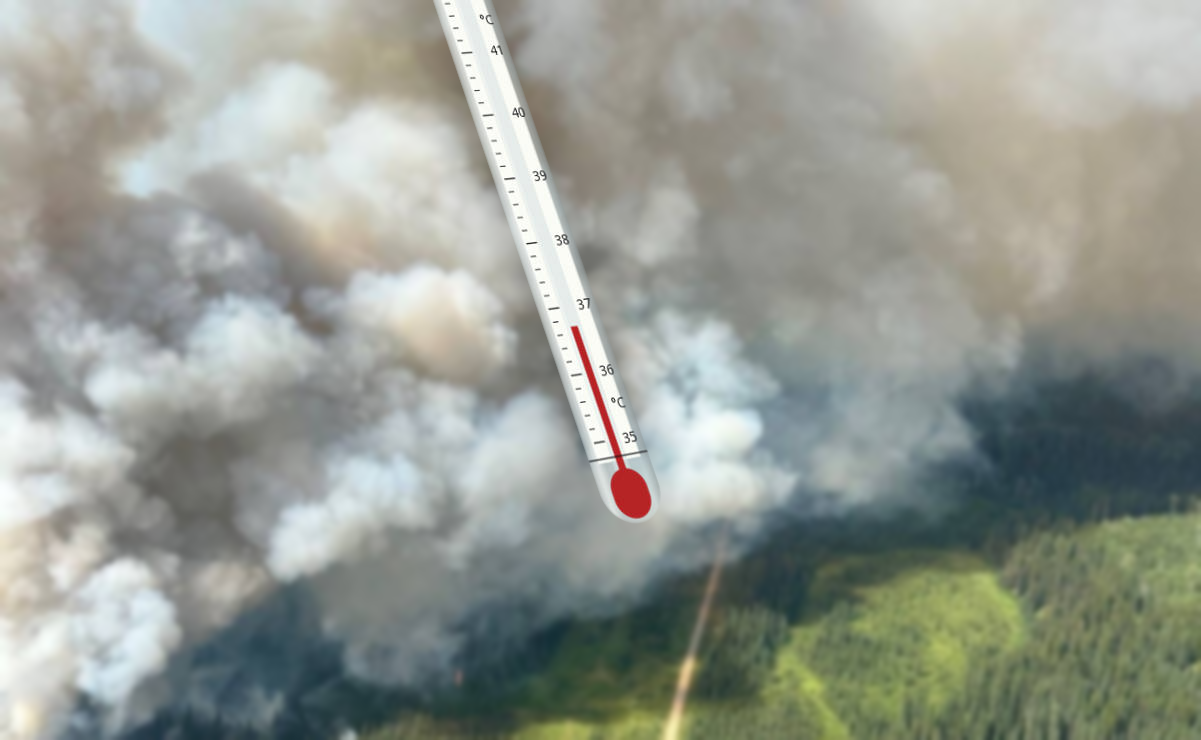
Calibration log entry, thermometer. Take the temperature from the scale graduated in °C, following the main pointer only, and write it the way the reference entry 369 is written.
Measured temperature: 36.7
